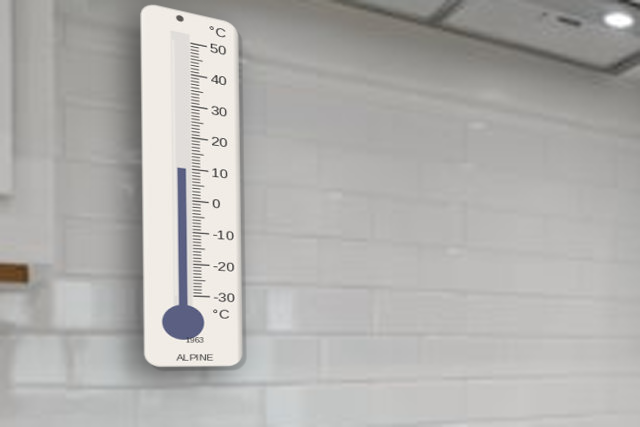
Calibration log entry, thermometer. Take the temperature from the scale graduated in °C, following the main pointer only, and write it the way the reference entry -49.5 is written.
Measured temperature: 10
